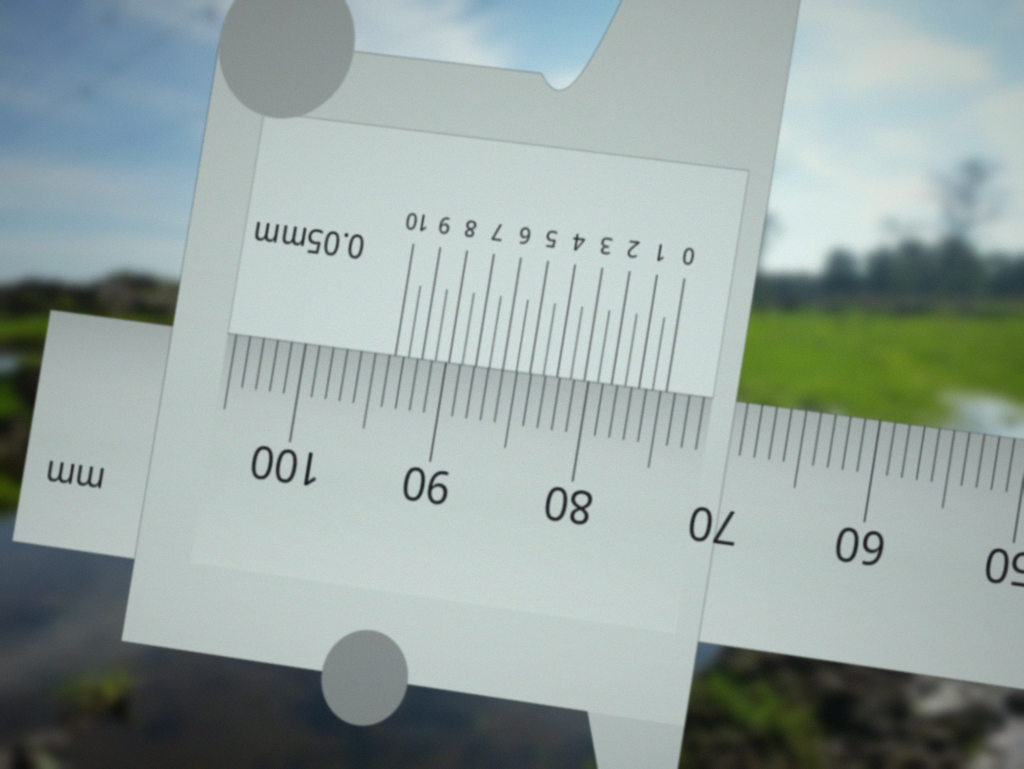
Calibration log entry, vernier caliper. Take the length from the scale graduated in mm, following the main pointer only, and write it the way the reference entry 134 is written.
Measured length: 74.6
